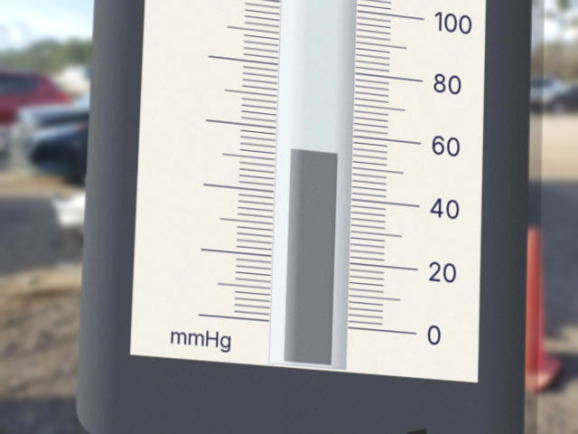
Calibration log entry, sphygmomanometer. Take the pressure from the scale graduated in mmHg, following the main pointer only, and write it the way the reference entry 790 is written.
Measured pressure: 54
